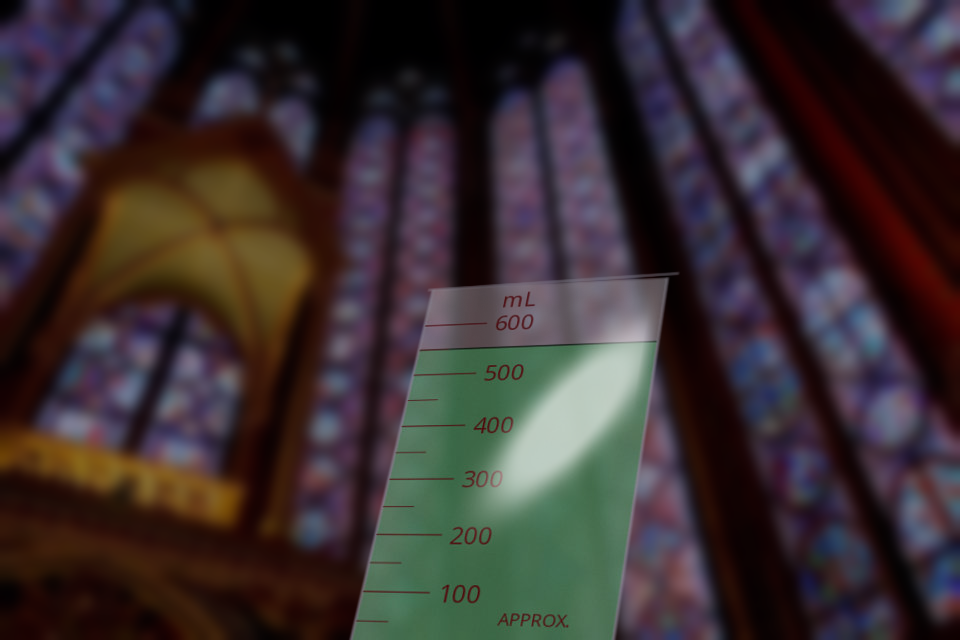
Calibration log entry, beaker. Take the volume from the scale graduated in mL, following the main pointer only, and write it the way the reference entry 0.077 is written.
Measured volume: 550
